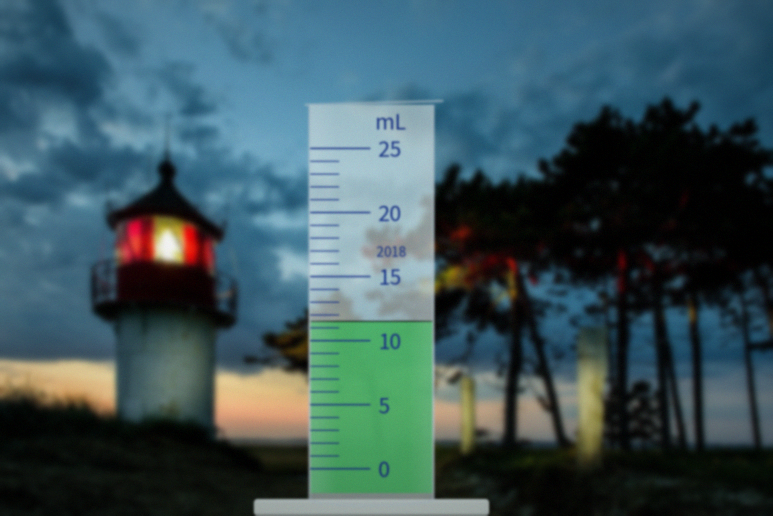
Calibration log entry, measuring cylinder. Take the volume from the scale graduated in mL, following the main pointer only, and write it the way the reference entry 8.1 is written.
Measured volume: 11.5
